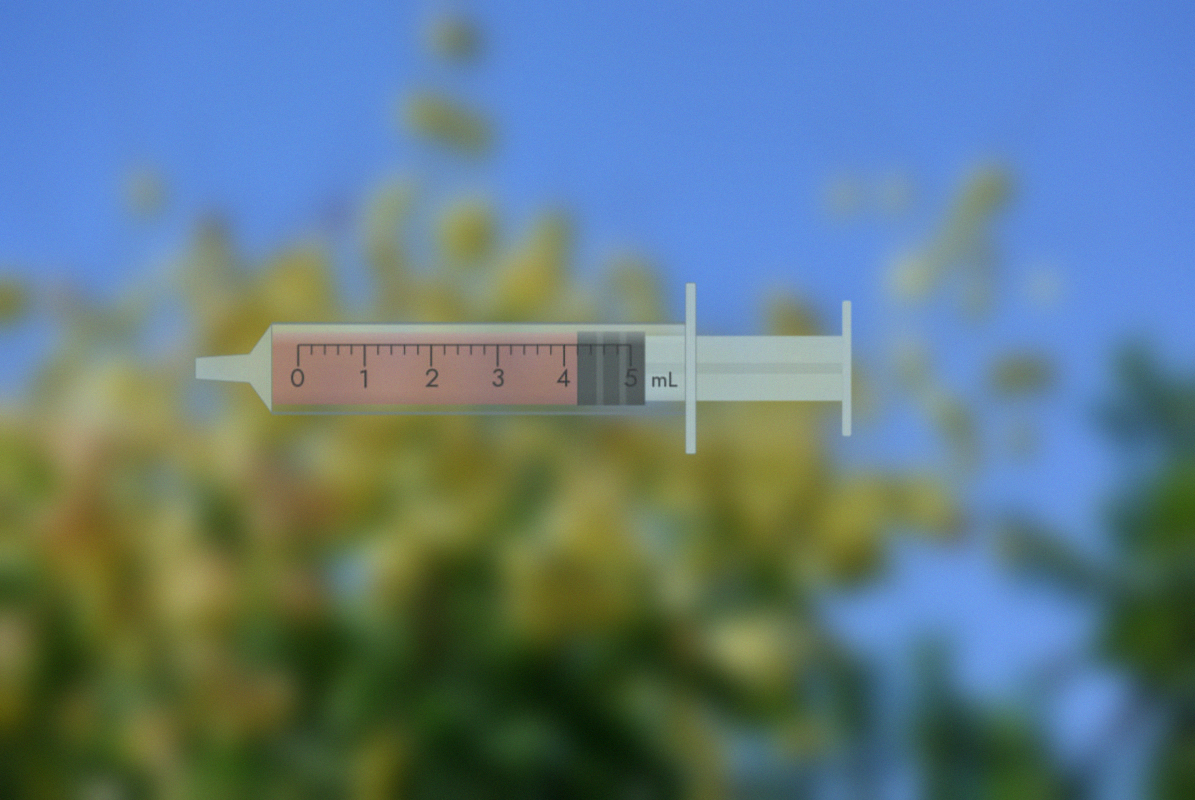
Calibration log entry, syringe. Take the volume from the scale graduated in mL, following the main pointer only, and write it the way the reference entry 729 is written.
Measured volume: 4.2
